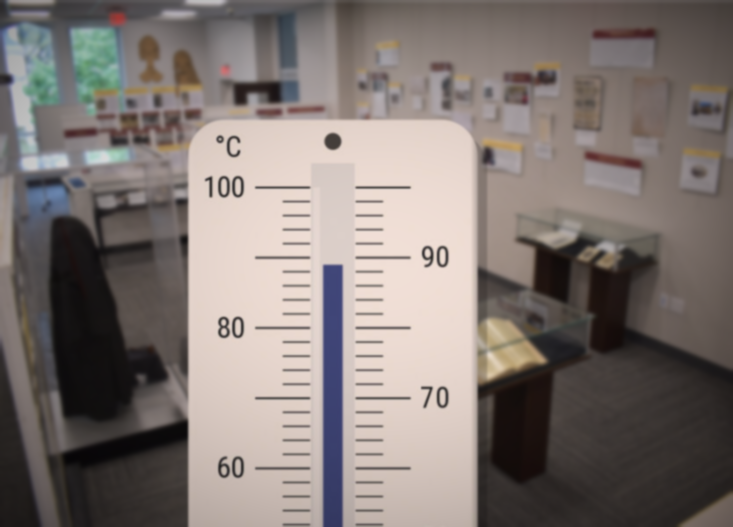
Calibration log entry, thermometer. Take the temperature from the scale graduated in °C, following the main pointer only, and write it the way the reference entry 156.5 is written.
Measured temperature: 89
